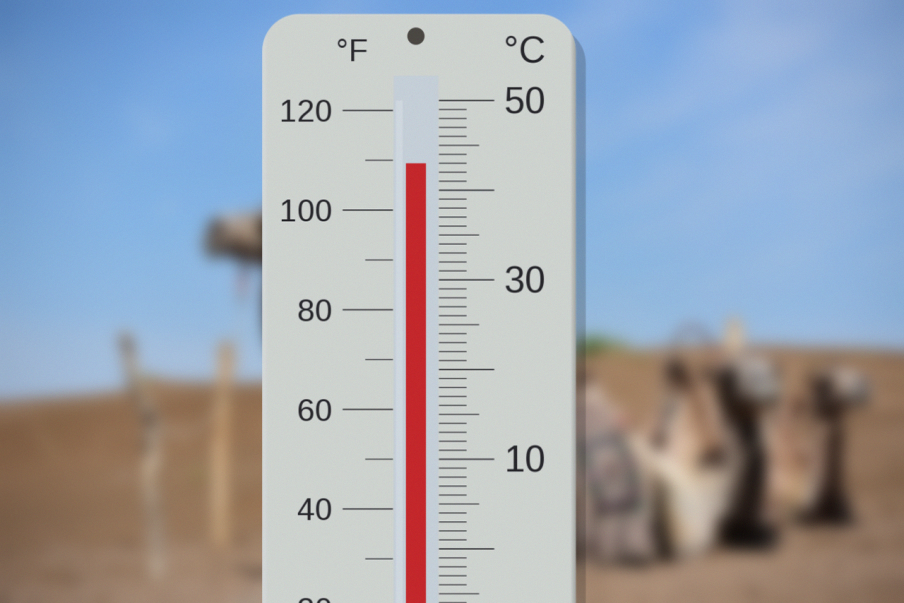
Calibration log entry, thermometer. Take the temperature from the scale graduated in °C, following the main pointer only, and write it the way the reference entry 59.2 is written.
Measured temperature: 43
